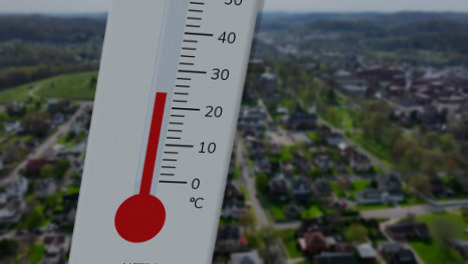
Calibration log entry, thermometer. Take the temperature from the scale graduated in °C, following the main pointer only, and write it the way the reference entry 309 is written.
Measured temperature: 24
